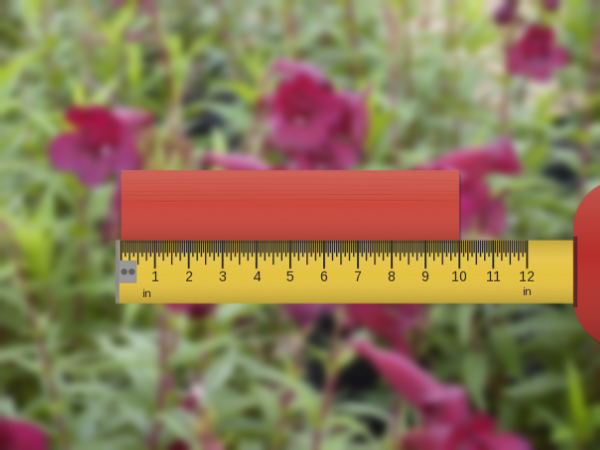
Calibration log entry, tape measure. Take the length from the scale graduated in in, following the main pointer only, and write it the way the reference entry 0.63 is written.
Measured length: 10
